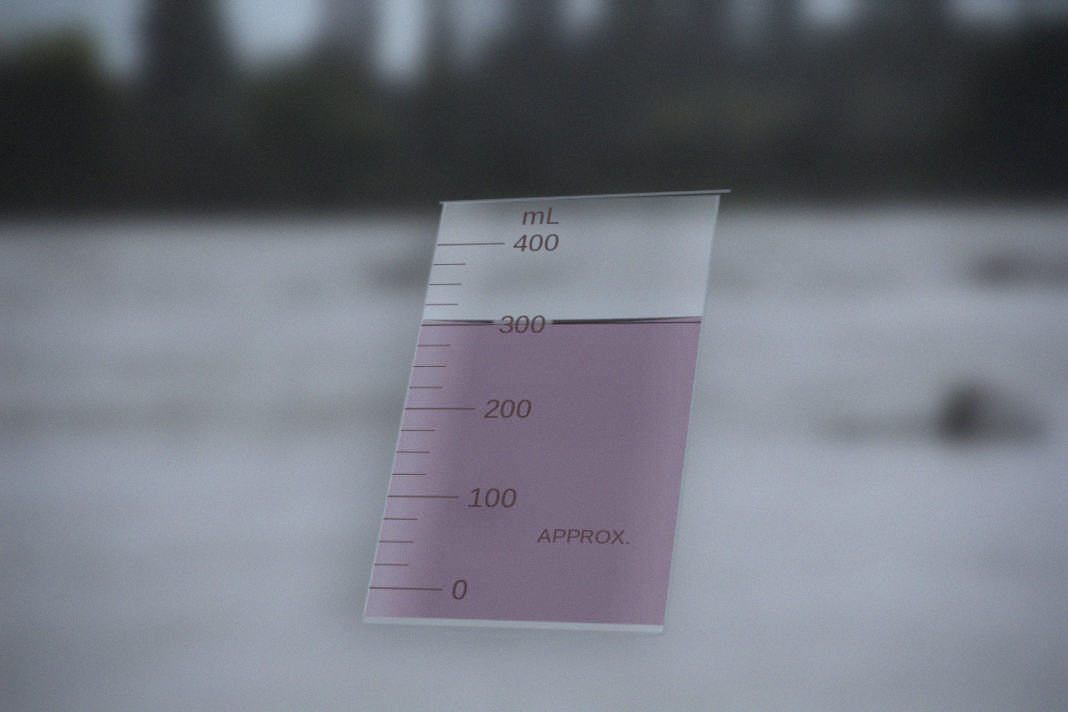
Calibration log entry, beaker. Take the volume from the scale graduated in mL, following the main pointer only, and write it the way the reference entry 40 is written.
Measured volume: 300
